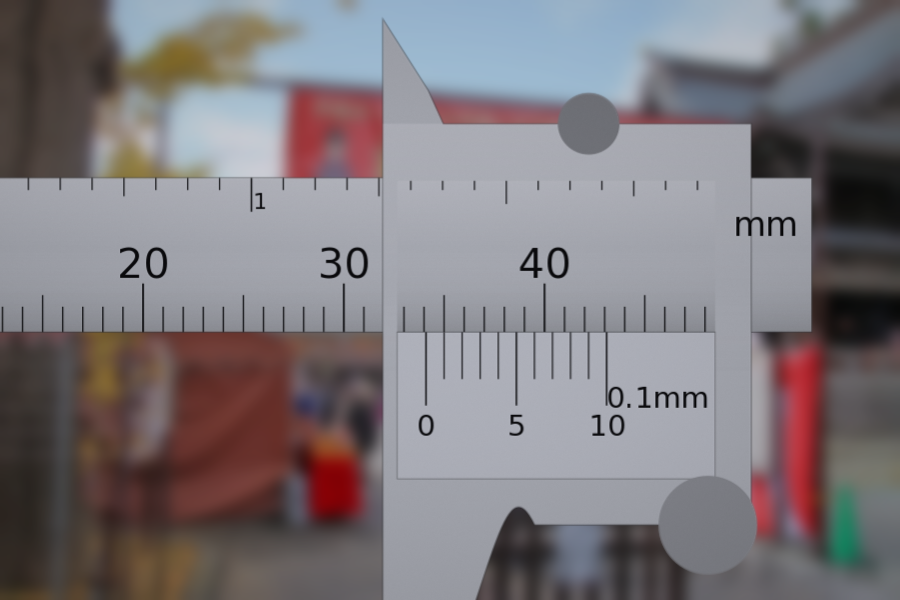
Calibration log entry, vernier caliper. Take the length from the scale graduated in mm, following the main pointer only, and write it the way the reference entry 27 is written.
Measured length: 34.1
